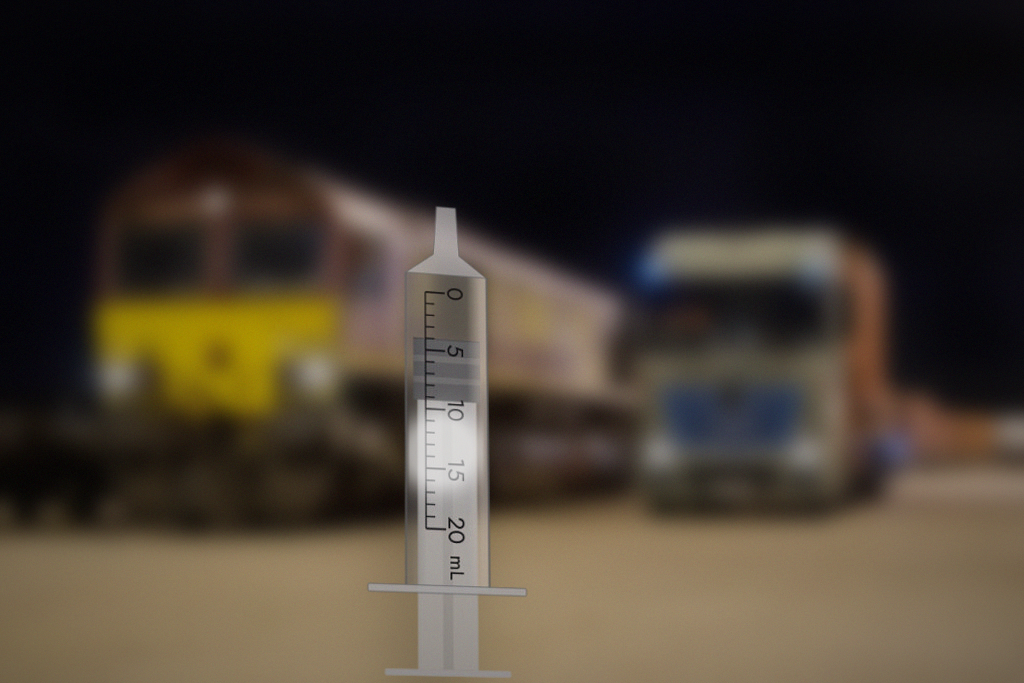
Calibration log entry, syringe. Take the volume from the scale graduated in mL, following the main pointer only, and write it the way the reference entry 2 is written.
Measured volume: 4
